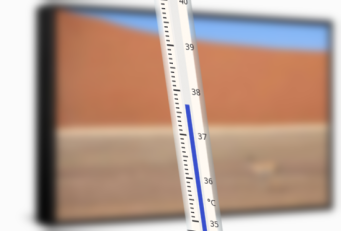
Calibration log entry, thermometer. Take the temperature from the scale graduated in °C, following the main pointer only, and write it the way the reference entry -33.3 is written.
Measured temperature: 37.7
